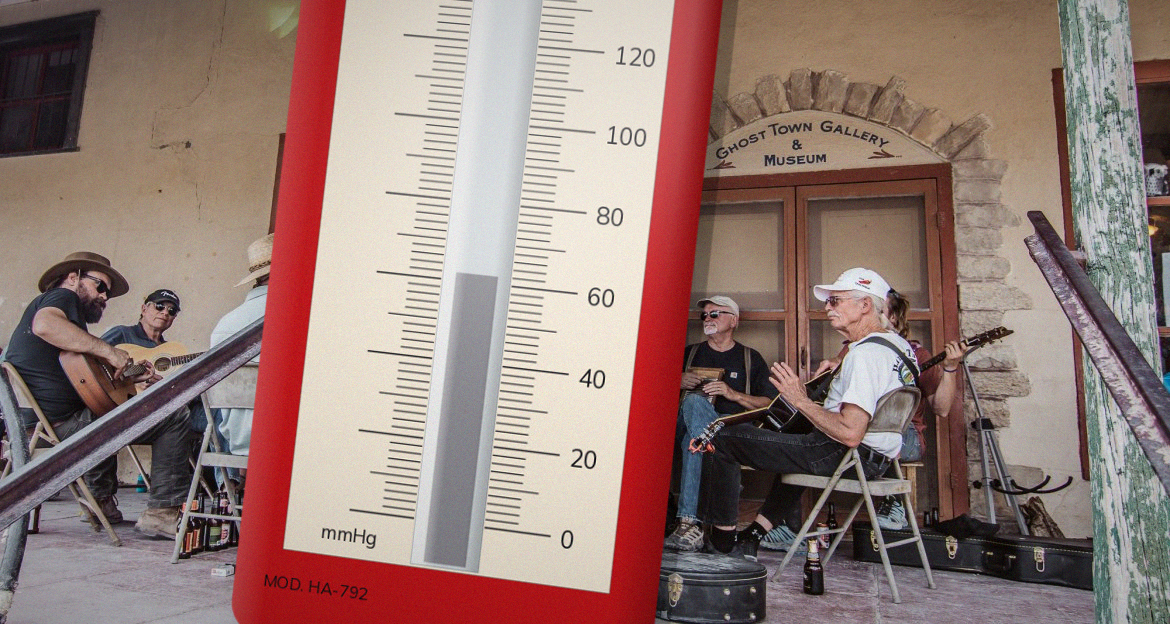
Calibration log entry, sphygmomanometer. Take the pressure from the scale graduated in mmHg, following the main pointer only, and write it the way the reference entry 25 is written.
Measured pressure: 62
